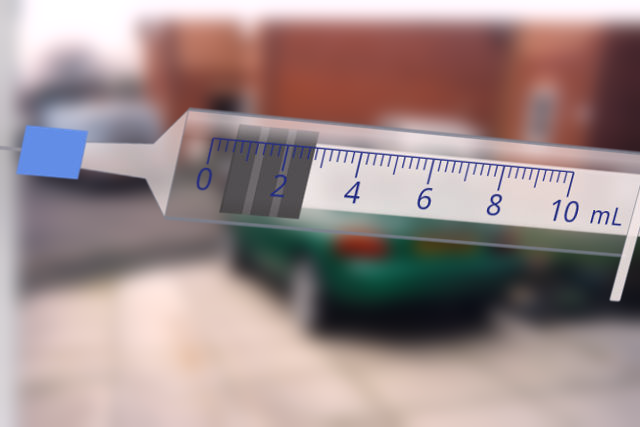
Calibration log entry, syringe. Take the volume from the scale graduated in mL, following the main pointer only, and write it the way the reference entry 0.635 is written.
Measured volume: 0.6
